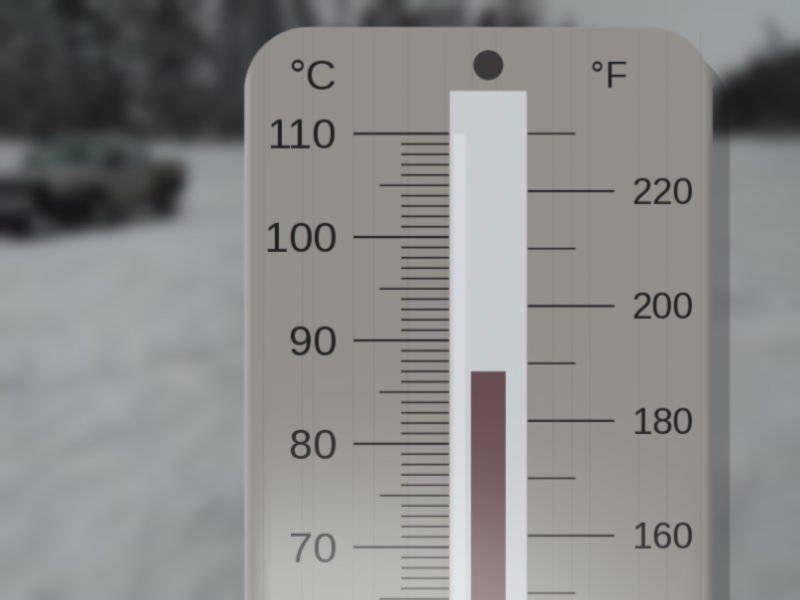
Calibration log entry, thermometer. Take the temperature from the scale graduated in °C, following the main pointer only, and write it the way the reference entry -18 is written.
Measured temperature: 87
